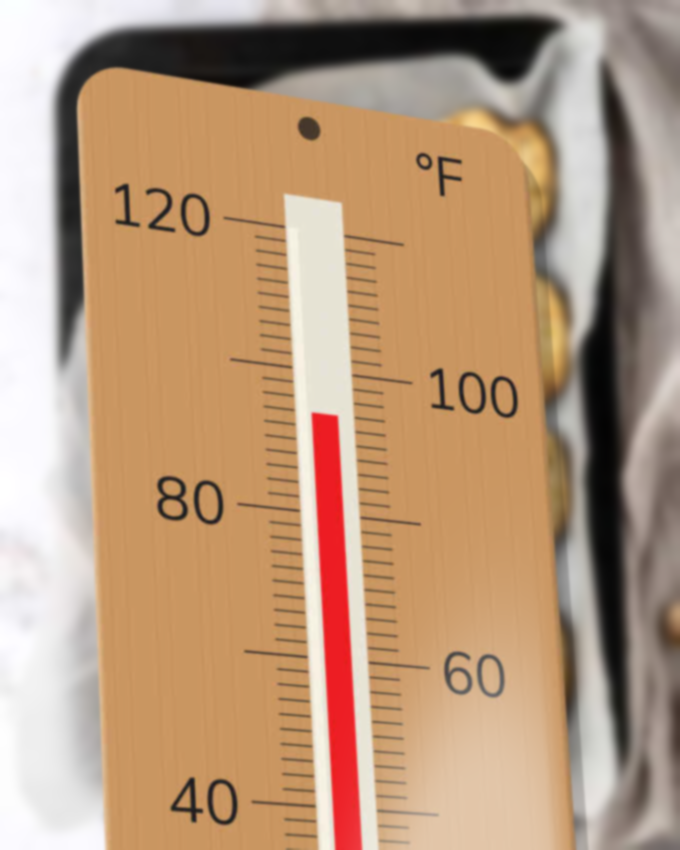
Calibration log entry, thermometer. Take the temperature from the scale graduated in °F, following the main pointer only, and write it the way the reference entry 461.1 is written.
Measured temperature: 94
